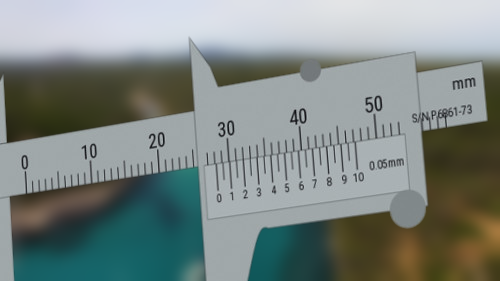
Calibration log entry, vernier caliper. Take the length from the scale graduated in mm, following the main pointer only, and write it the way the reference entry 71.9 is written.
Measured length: 28.2
